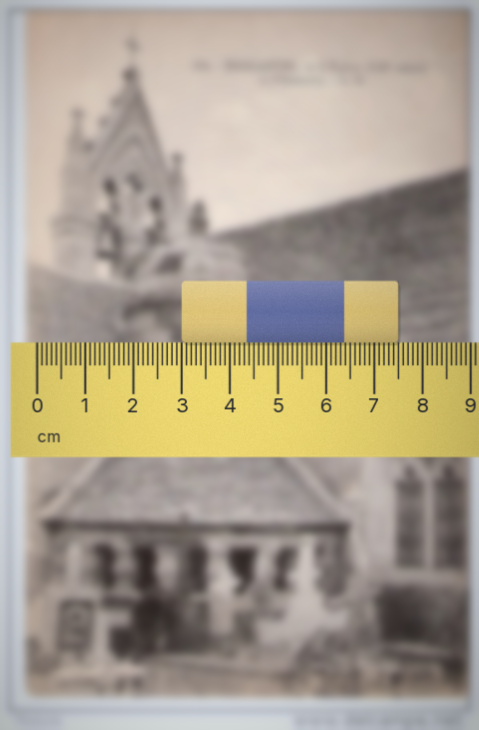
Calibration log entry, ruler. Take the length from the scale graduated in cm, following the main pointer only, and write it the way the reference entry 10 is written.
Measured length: 4.5
